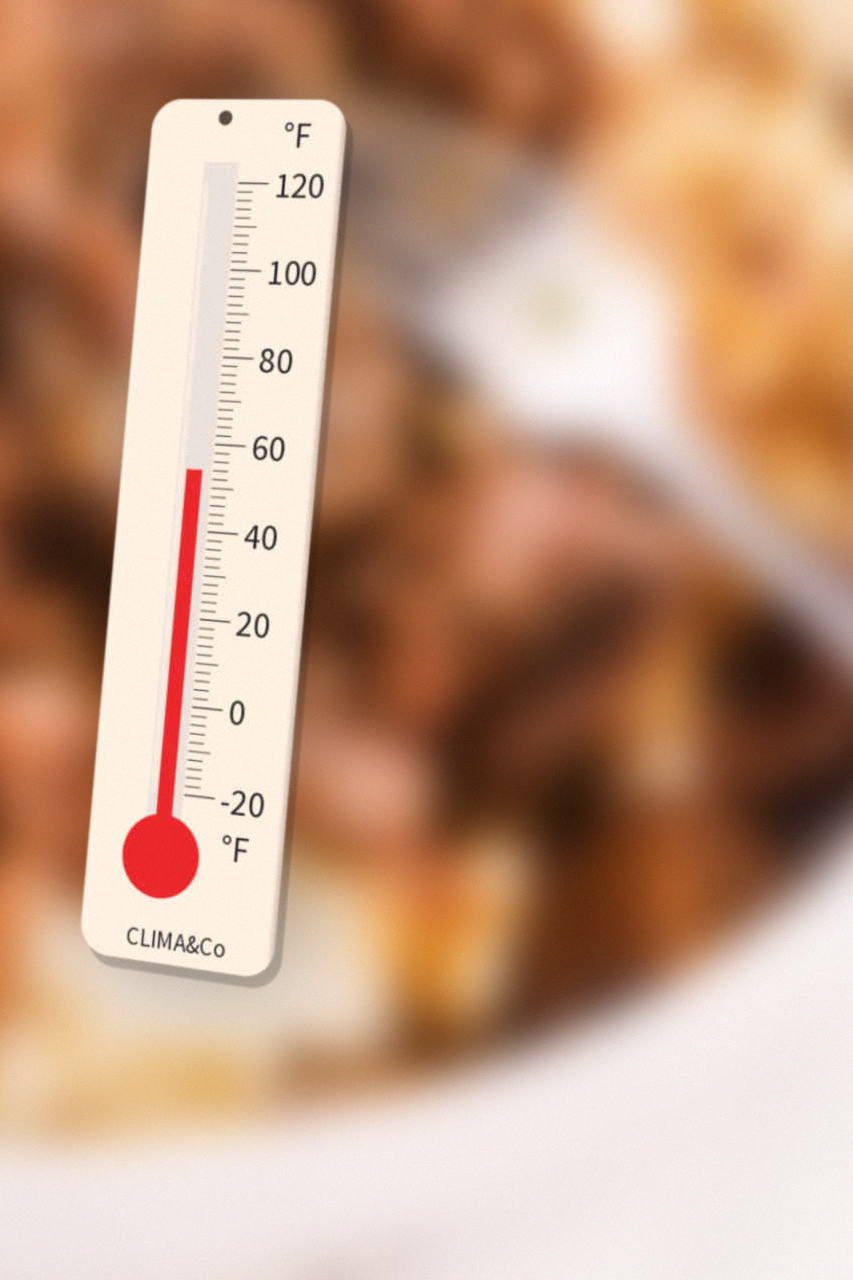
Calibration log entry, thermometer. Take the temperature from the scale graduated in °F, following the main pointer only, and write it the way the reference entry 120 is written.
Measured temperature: 54
